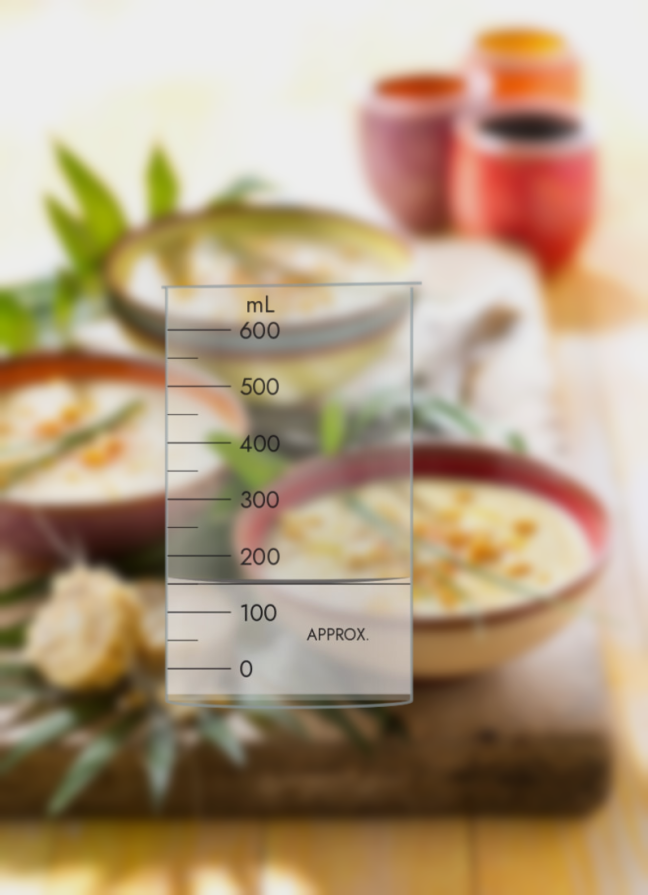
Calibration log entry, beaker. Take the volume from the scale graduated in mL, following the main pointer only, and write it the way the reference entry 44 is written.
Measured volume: 150
